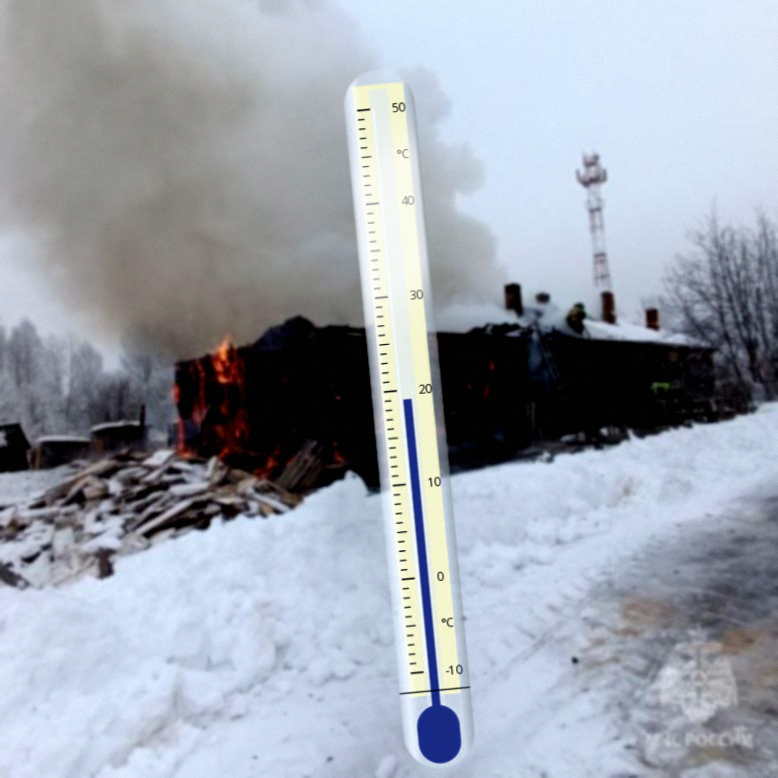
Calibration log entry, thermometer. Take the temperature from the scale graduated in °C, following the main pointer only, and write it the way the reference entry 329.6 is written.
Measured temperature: 19
